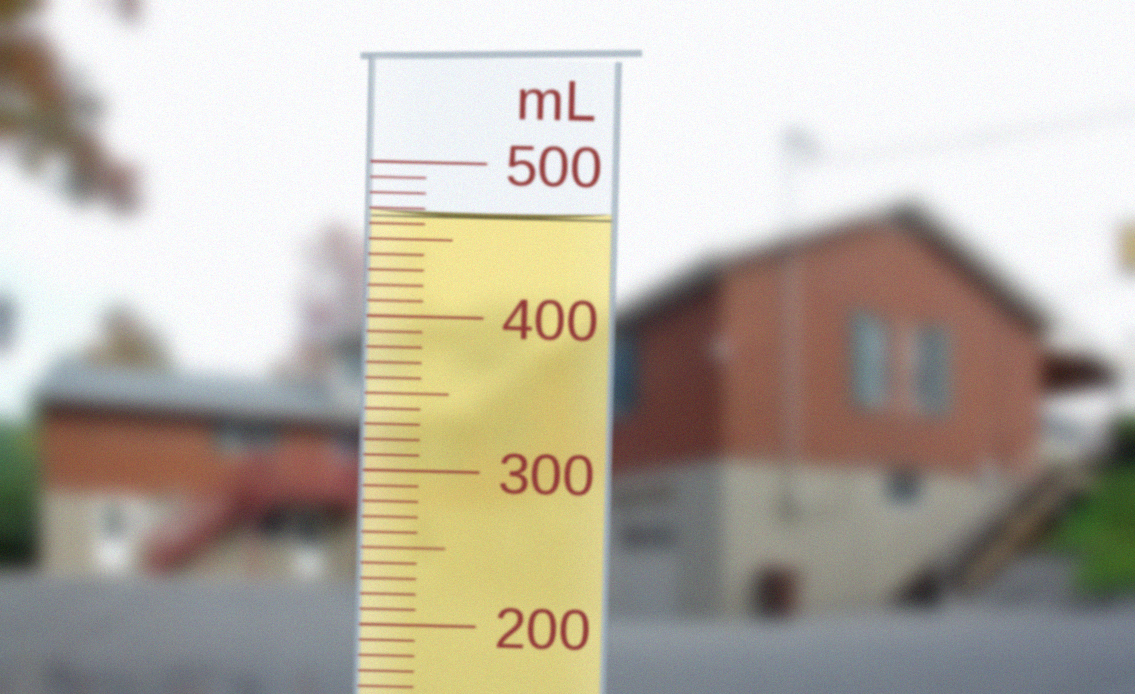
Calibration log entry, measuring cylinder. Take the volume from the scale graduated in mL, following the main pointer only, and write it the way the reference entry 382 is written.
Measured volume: 465
